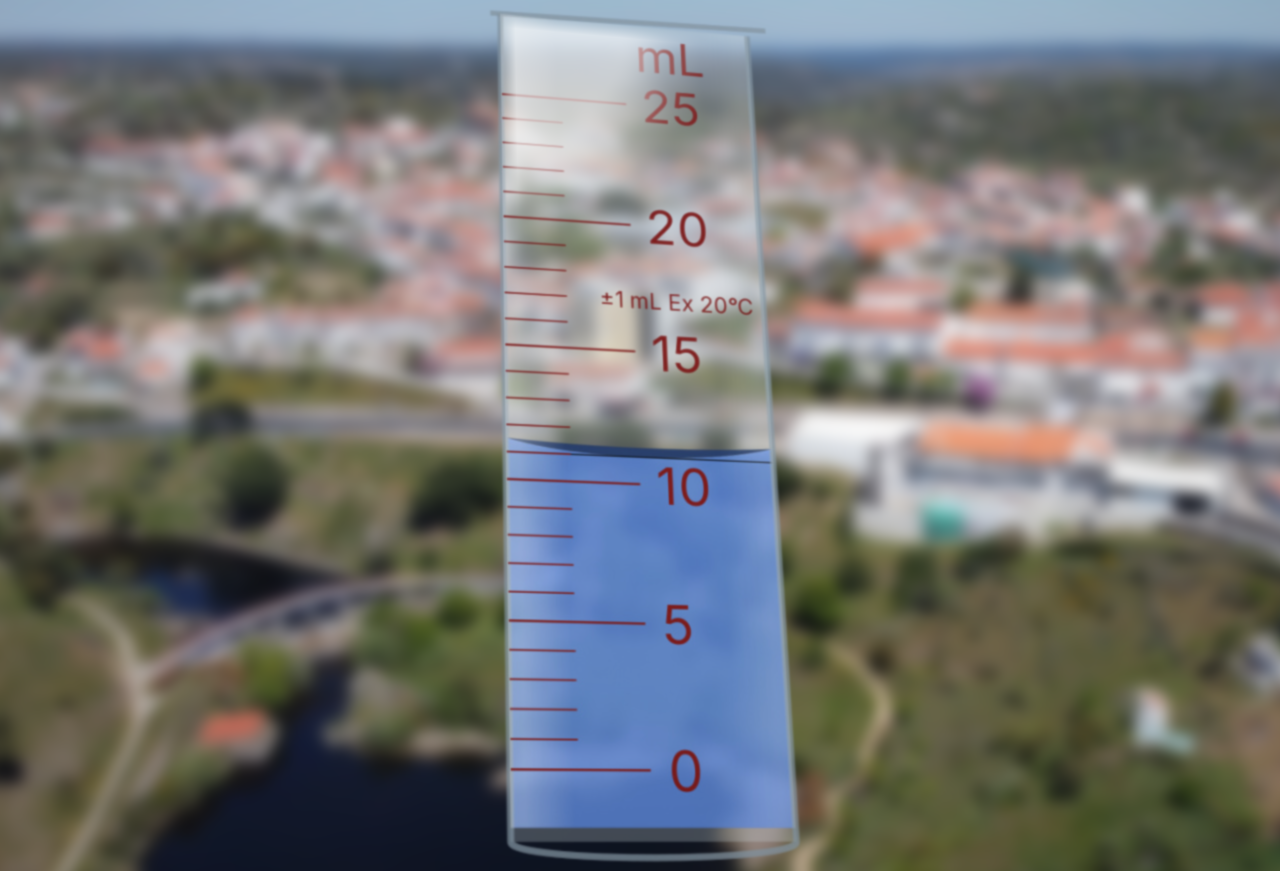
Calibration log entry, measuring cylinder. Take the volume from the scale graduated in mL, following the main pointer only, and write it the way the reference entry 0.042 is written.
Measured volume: 11
